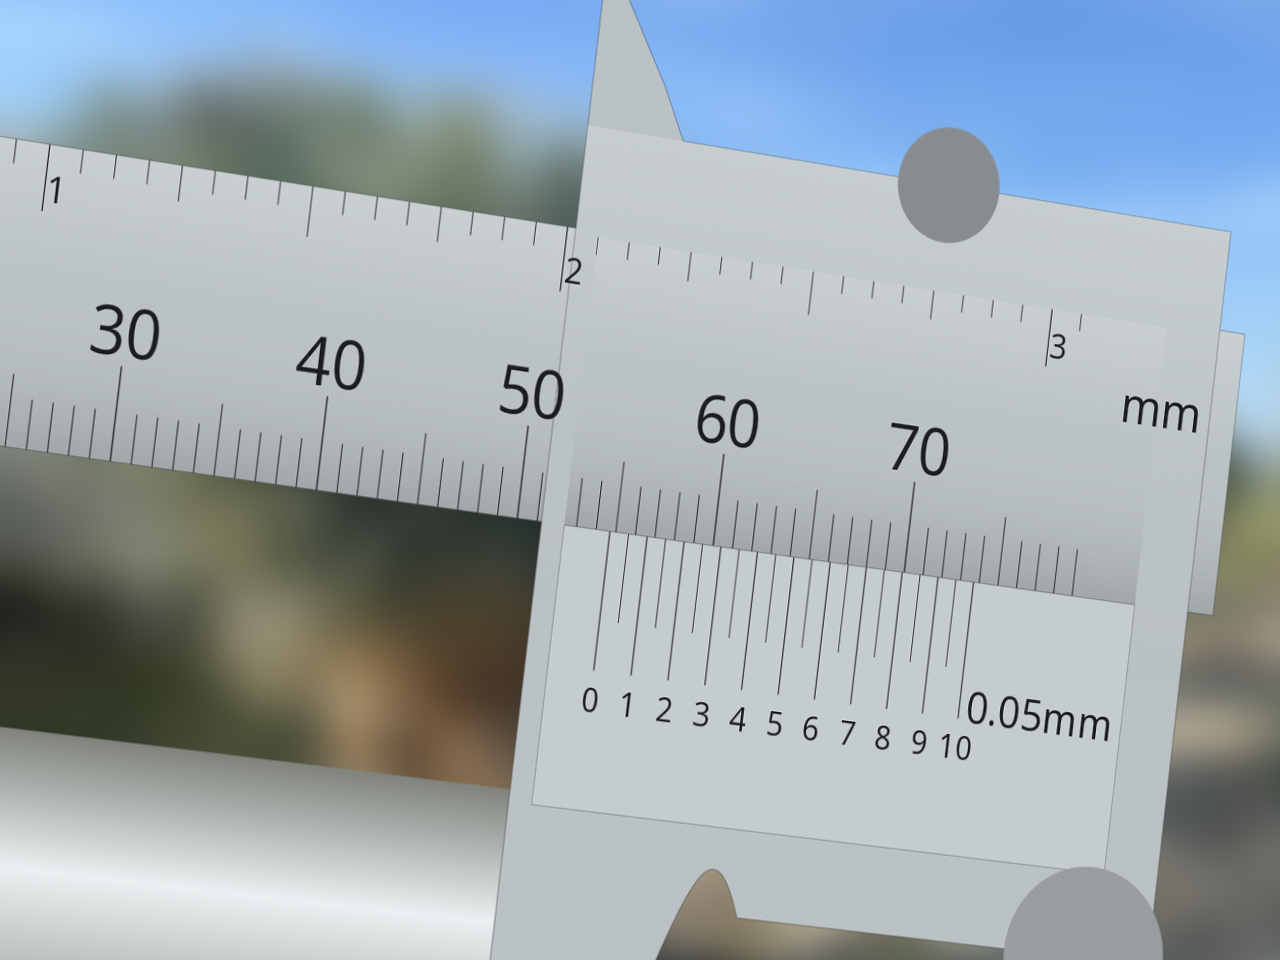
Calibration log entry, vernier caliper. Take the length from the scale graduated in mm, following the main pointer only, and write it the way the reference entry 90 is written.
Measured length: 54.7
